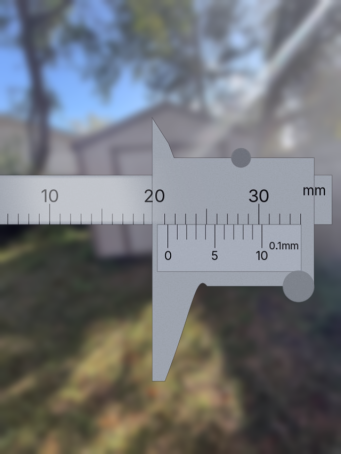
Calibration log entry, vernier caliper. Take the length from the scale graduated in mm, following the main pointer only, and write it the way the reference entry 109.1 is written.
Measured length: 21.3
